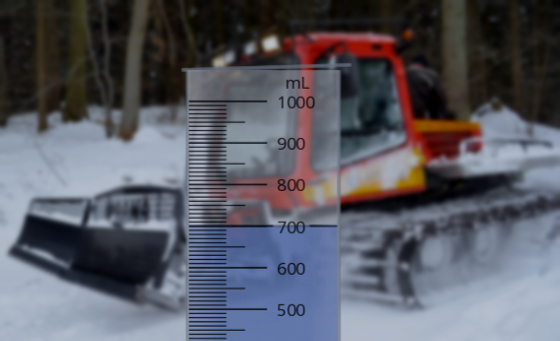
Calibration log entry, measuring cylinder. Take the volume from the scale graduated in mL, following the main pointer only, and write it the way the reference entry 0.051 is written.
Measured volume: 700
